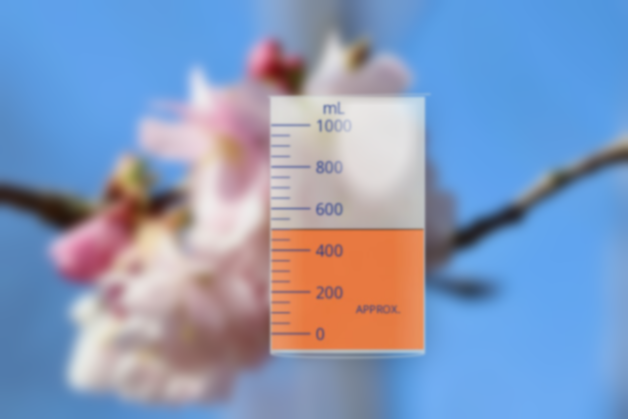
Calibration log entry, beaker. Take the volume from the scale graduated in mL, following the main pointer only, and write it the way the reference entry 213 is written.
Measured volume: 500
